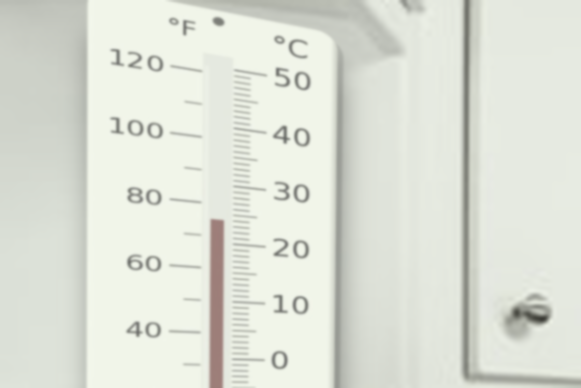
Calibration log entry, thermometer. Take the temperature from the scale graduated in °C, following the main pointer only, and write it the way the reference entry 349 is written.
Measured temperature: 24
